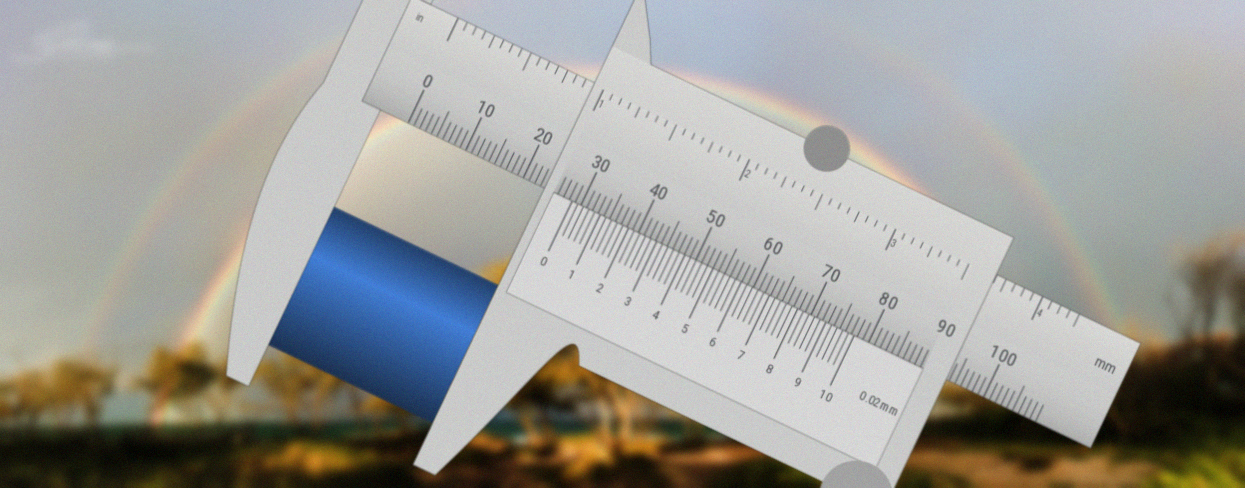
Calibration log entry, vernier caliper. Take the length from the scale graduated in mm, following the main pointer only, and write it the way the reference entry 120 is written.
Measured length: 28.5
